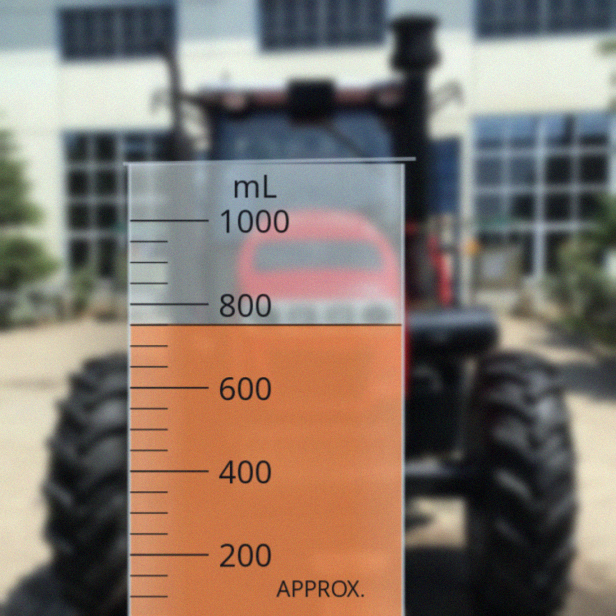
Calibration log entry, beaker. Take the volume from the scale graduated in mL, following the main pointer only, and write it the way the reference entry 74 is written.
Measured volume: 750
